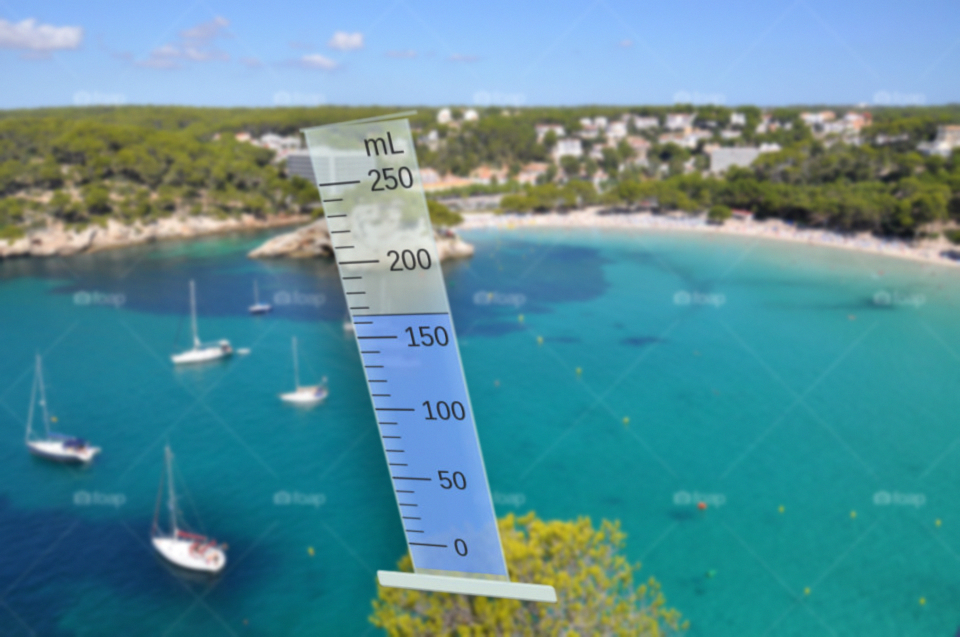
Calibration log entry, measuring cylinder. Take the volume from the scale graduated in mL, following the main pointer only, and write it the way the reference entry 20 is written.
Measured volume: 165
